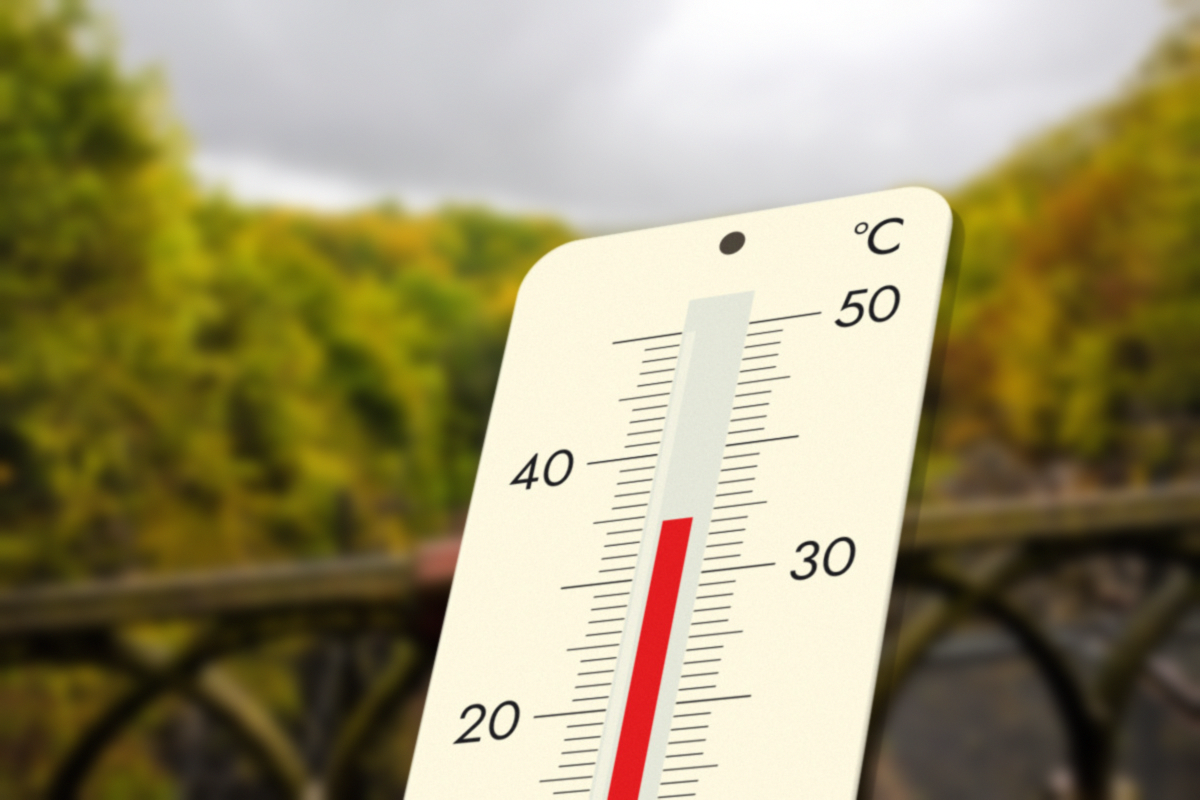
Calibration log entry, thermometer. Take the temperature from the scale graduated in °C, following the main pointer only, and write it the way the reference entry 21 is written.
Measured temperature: 34.5
